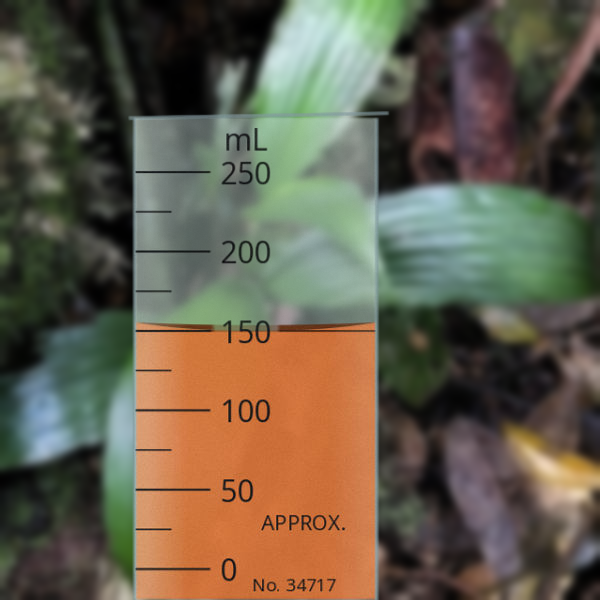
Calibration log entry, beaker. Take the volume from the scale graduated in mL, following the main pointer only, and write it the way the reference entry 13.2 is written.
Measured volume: 150
